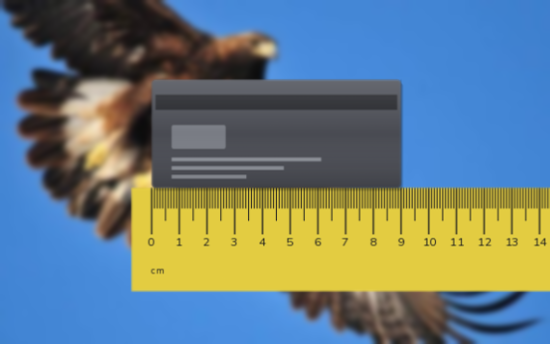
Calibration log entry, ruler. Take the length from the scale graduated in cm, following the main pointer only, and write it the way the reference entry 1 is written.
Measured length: 9
